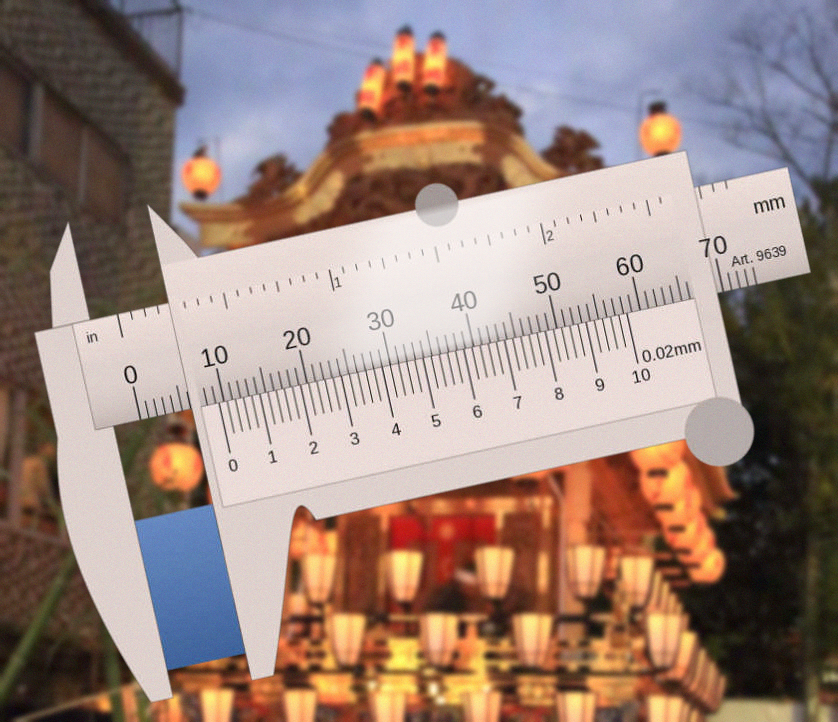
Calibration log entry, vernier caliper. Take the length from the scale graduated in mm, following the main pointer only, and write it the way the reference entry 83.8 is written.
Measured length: 9.4
